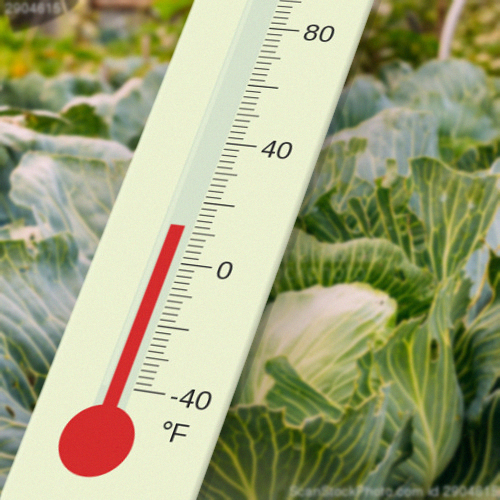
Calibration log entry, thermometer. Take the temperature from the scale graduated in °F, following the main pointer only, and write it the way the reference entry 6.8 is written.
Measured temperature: 12
